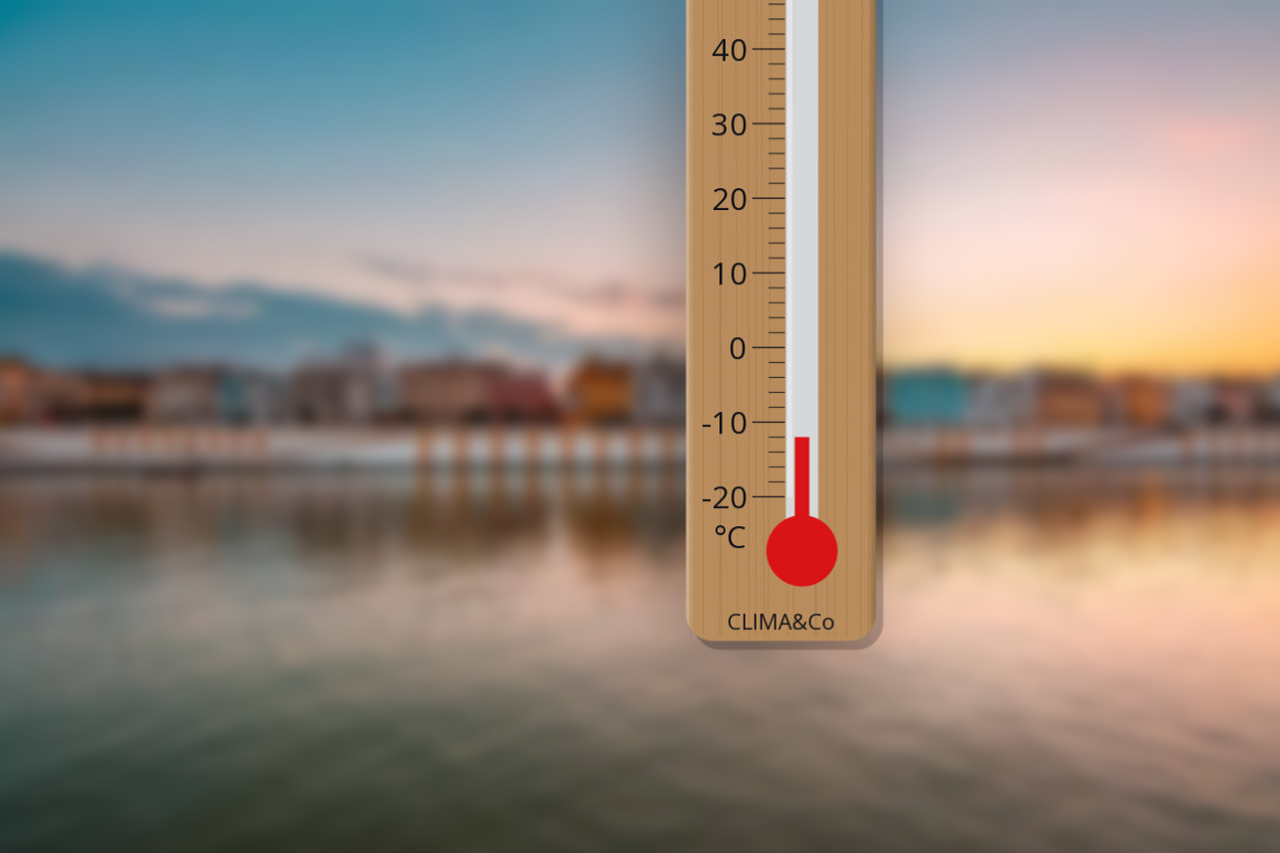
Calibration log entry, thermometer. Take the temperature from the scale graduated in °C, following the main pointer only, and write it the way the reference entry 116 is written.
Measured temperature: -12
